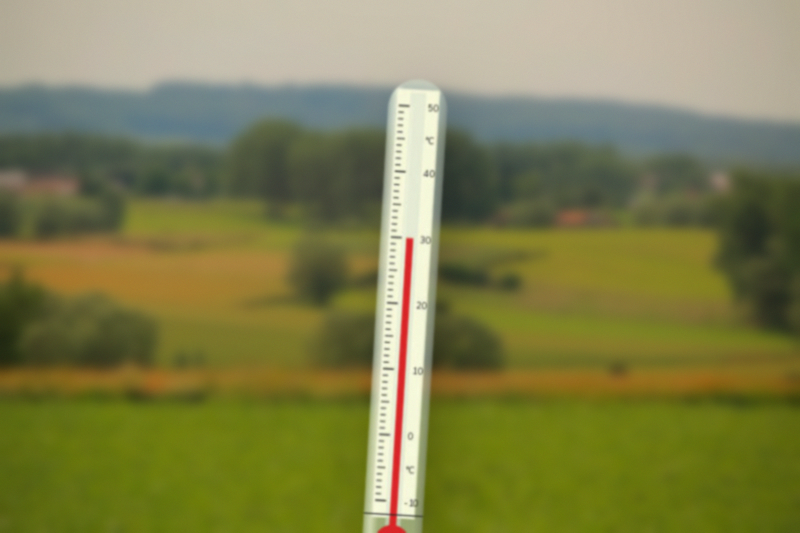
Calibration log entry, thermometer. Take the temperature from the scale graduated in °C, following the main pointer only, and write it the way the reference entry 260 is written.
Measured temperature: 30
